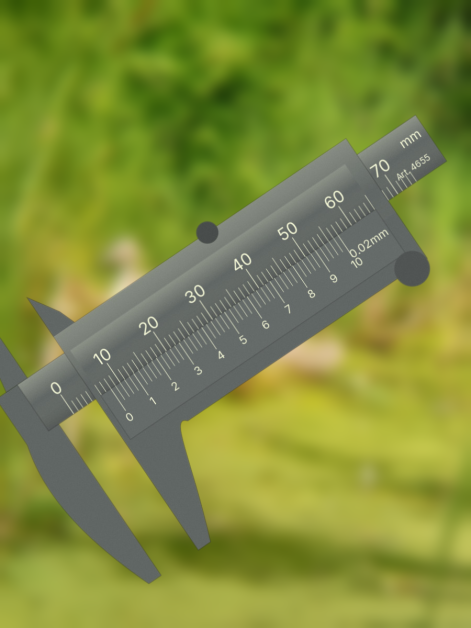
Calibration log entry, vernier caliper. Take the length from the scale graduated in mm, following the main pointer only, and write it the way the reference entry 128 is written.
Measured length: 8.0
